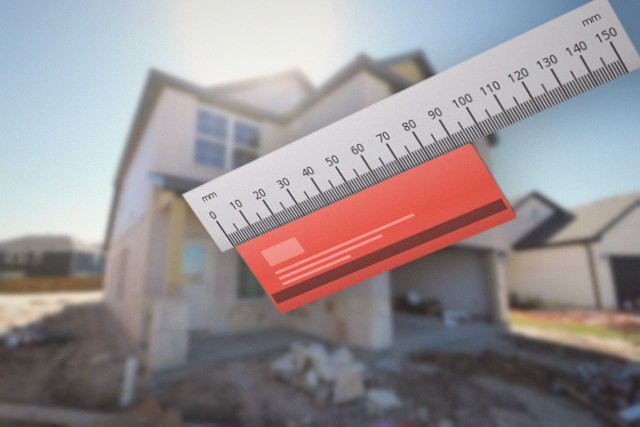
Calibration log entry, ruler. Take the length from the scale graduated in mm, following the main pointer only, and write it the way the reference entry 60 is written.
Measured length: 95
